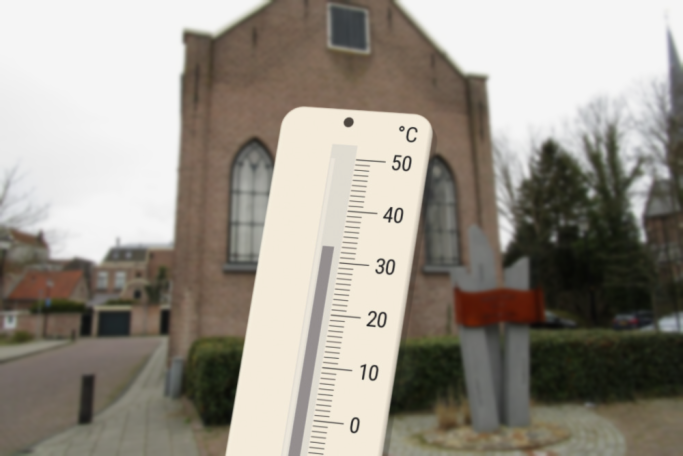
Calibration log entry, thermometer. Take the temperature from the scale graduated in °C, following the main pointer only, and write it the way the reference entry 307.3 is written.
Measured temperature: 33
